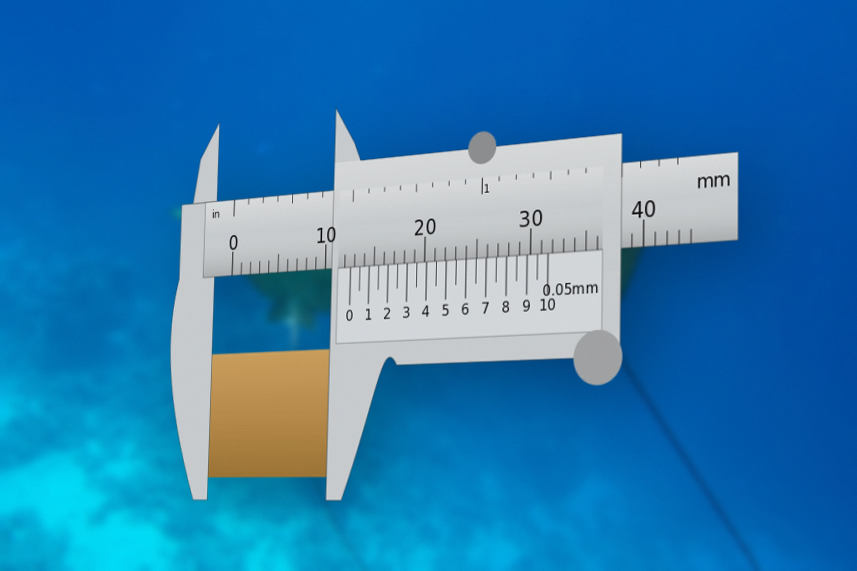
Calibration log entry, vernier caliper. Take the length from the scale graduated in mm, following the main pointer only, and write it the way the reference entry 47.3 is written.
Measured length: 12.6
